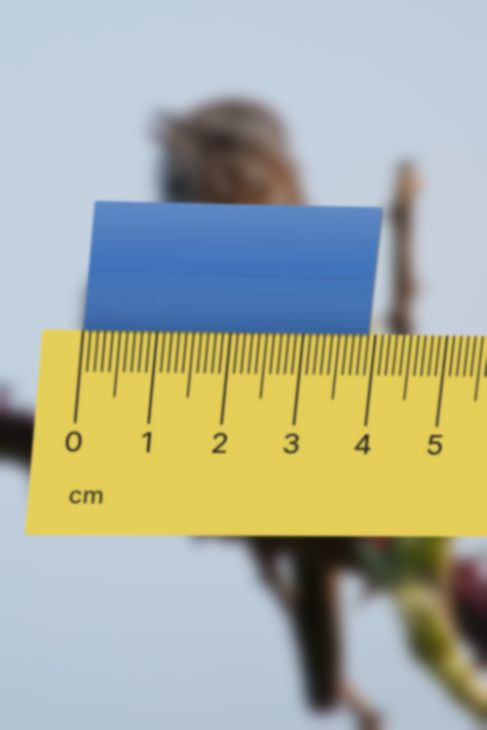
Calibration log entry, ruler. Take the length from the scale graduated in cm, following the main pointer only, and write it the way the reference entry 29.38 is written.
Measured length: 3.9
